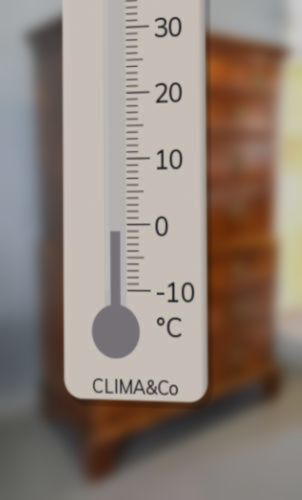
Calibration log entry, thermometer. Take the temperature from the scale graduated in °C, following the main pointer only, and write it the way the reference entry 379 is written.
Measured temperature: -1
